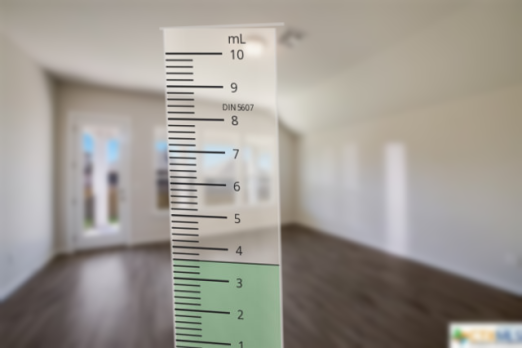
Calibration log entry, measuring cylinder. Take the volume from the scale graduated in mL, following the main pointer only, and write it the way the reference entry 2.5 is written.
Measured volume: 3.6
